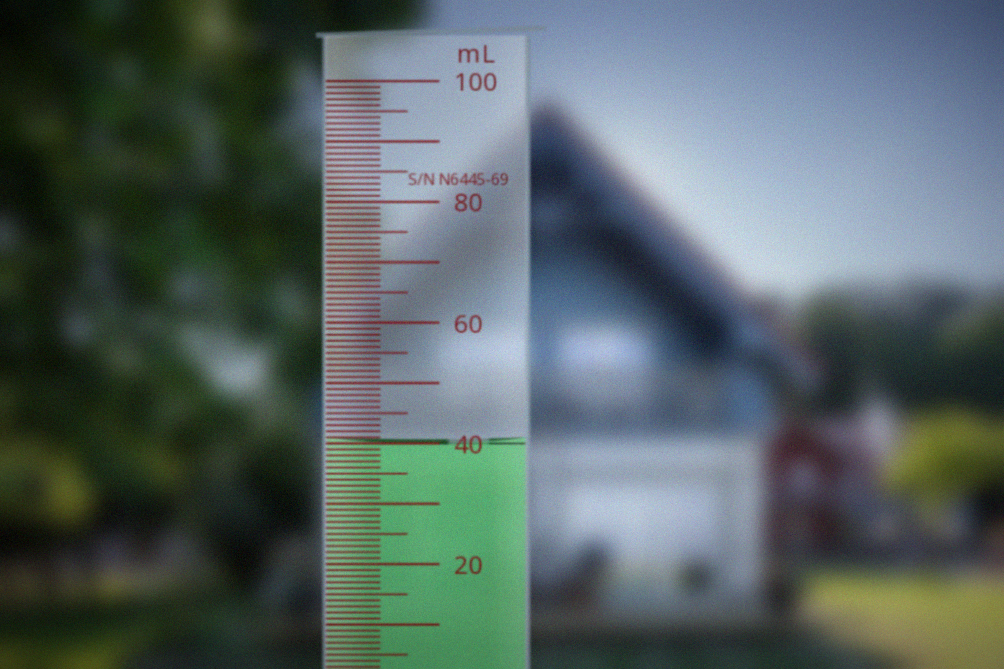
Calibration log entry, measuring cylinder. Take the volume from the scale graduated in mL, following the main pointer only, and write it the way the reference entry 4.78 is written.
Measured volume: 40
